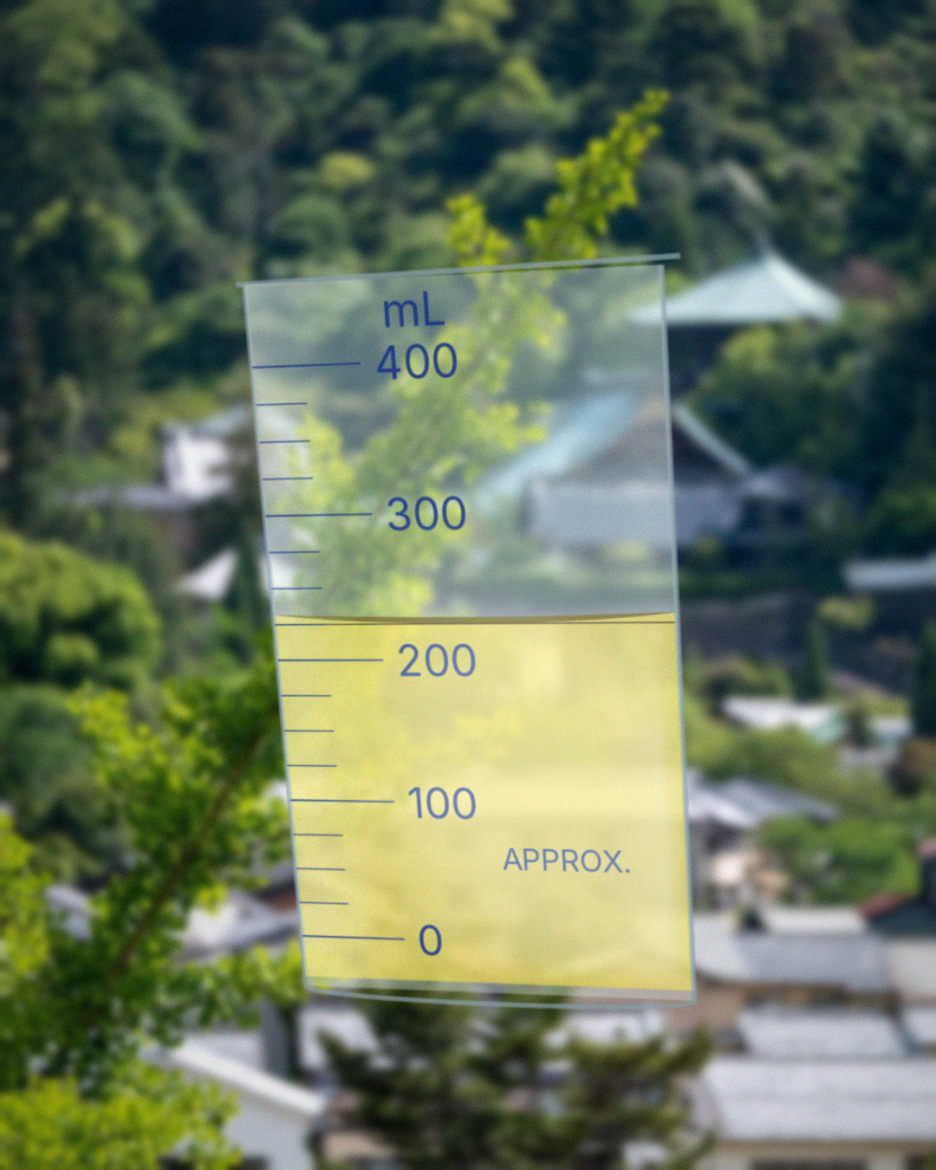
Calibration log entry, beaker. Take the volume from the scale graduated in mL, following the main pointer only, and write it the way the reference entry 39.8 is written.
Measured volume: 225
